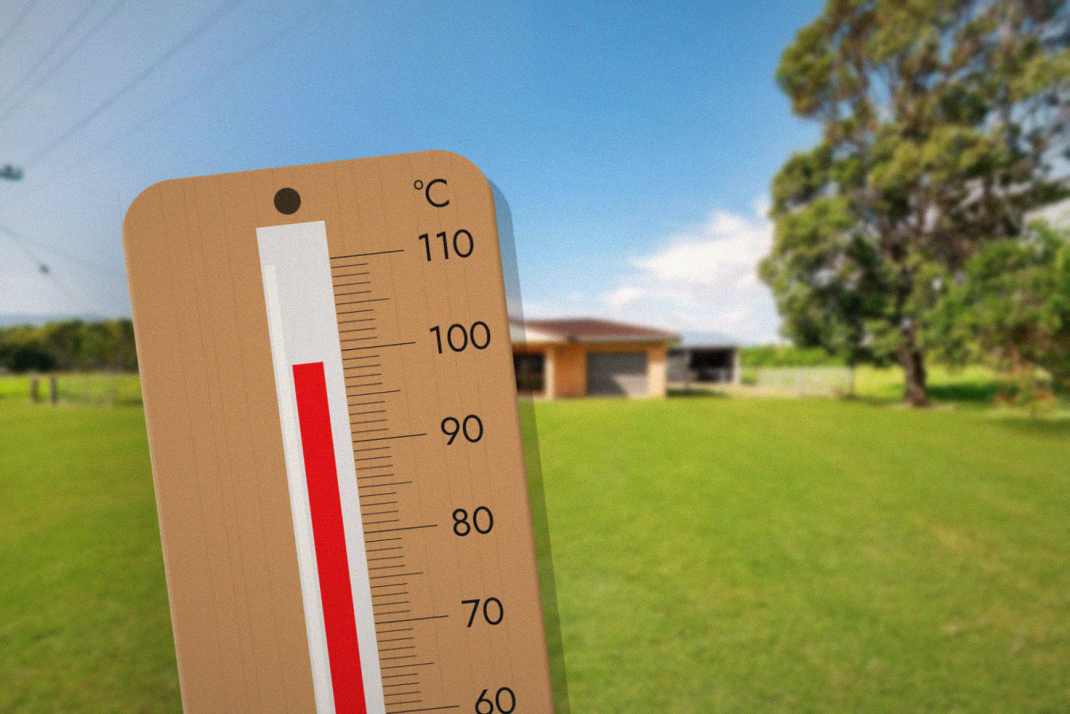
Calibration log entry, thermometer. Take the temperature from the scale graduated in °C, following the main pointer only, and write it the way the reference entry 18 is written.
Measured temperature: 99
